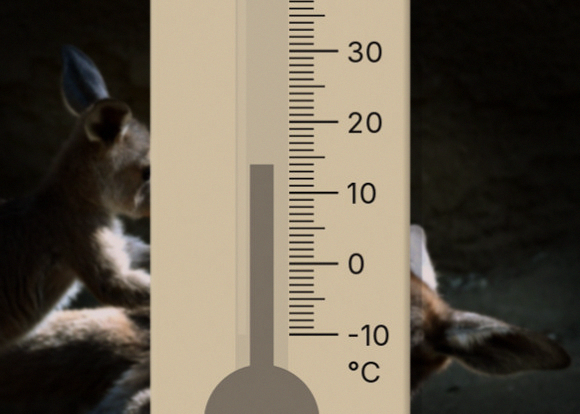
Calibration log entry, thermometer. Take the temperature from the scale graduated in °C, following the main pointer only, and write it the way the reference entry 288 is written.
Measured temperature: 14
